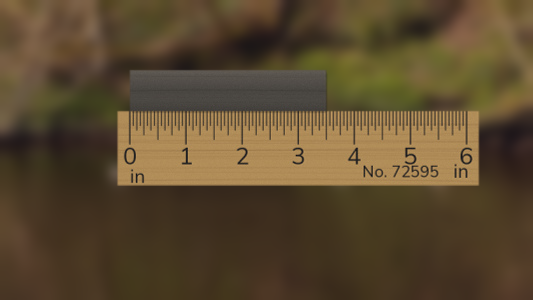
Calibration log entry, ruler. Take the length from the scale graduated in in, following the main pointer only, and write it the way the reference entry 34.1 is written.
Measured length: 3.5
